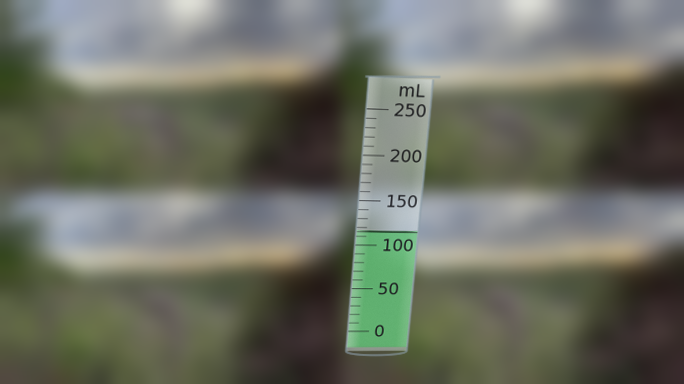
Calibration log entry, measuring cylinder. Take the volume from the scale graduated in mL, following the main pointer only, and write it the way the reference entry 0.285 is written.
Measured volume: 115
